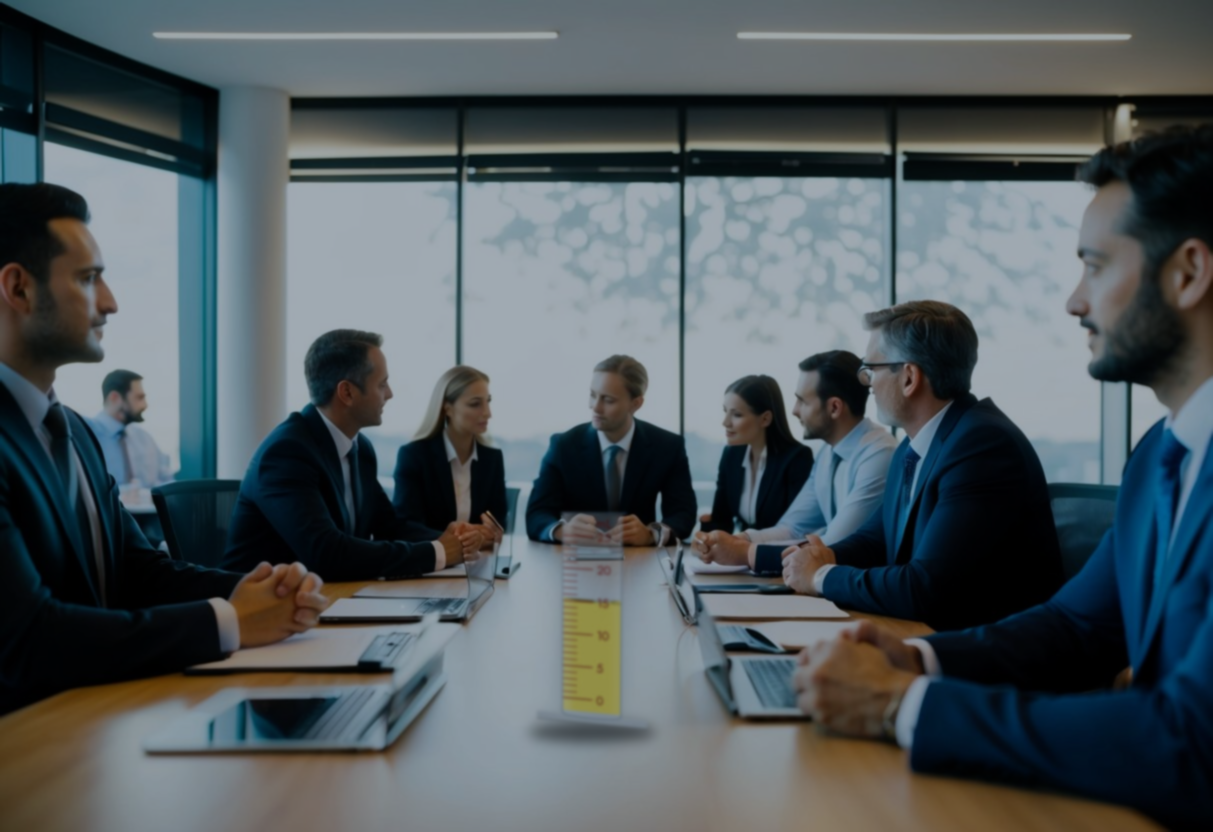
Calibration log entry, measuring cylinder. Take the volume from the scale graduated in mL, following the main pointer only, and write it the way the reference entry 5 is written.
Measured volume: 15
